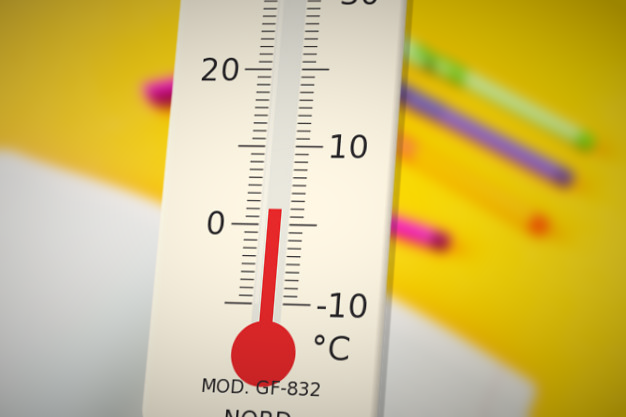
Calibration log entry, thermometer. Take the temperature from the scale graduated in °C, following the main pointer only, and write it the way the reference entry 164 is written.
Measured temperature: 2
